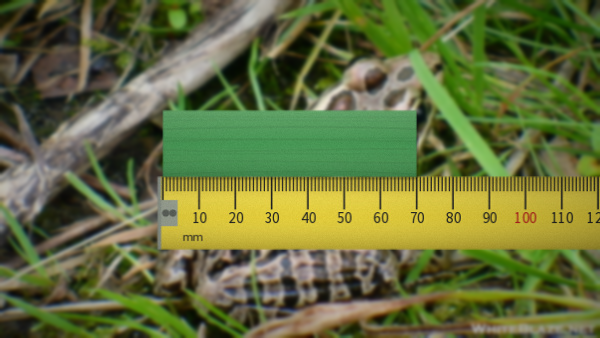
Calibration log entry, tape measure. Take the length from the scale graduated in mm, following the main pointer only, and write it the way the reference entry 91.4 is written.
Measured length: 70
